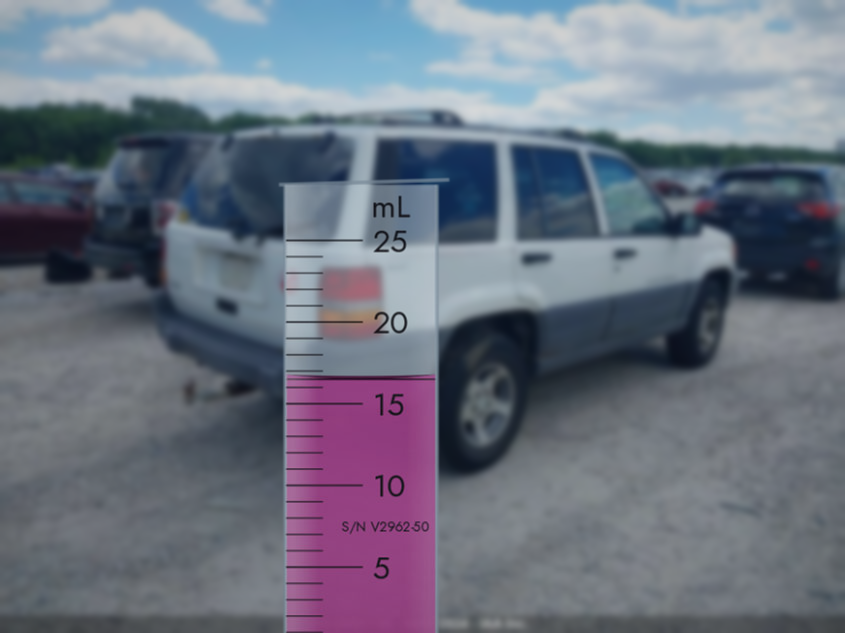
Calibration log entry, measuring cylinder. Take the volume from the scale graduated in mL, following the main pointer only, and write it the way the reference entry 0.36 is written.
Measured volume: 16.5
